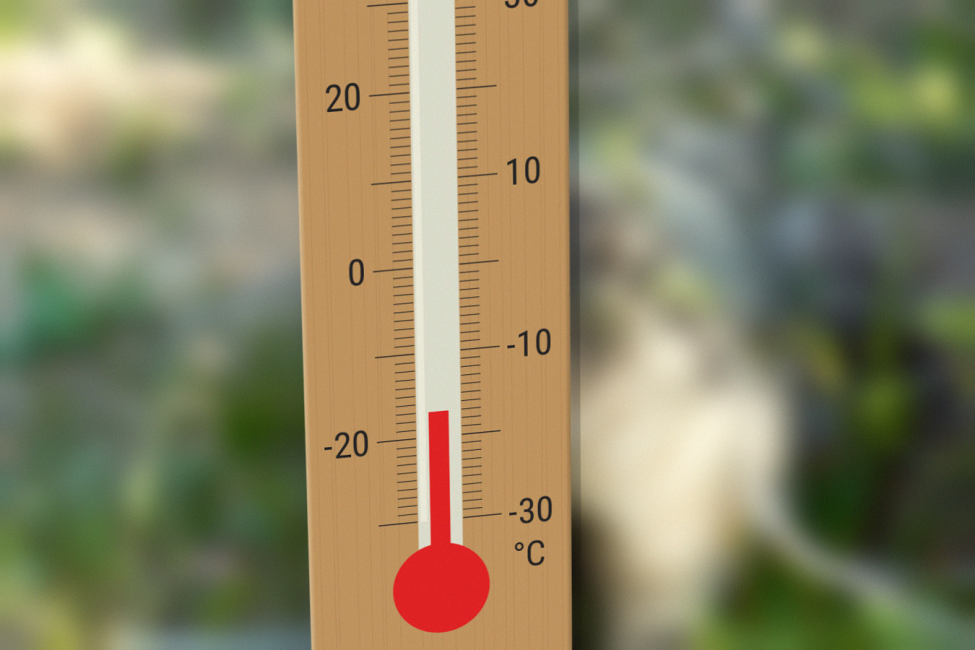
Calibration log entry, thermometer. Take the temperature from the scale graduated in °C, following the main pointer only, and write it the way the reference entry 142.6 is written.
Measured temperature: -17
